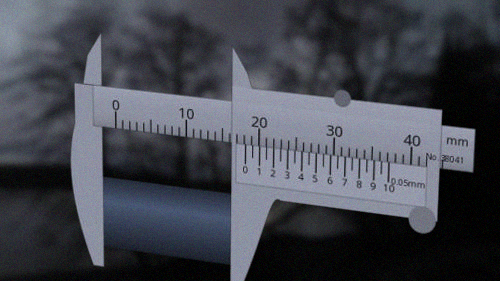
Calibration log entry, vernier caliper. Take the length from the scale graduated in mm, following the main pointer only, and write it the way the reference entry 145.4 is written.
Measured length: 18.2
